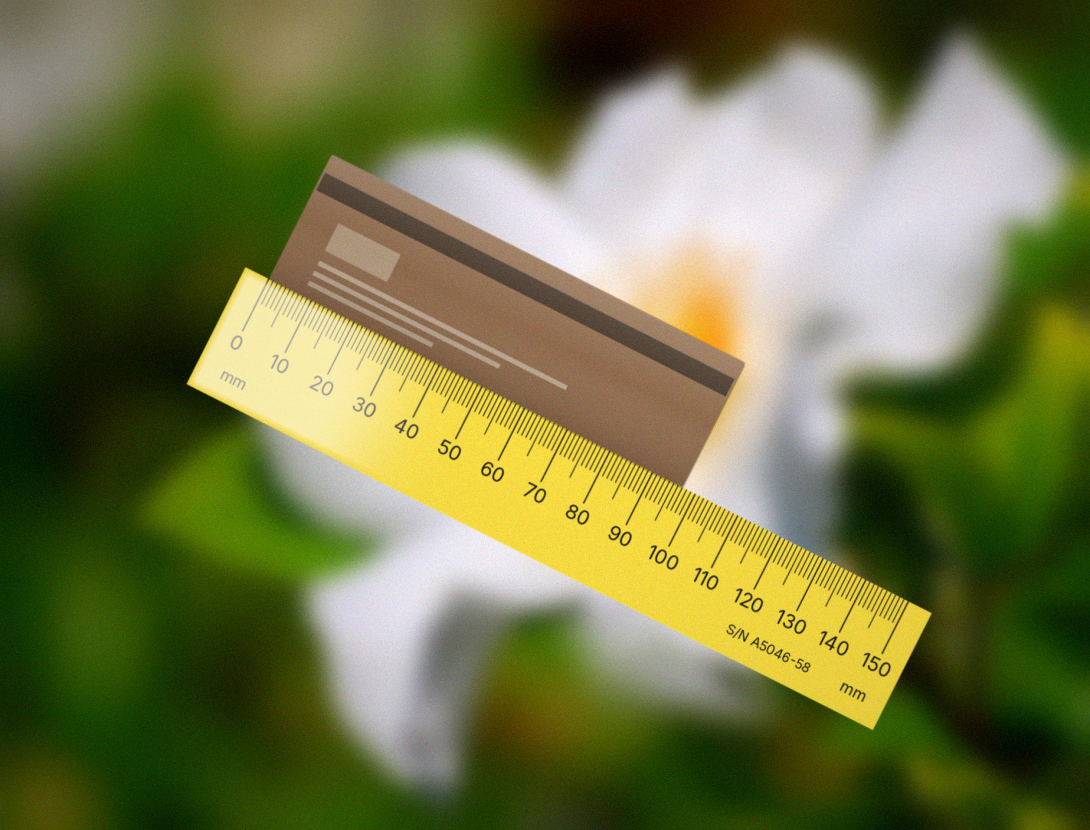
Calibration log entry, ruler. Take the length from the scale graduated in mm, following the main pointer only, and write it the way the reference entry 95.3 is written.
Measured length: 97
